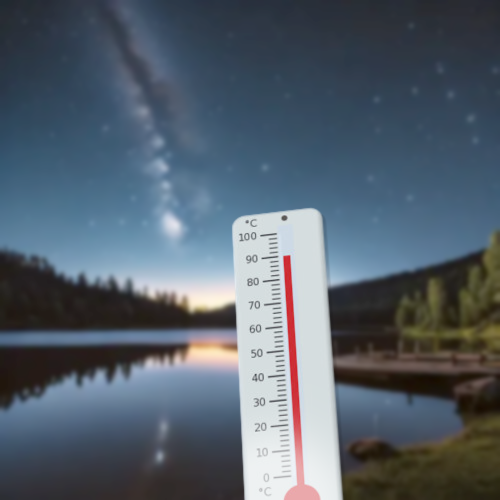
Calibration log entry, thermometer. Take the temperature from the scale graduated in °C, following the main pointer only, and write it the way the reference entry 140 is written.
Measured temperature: 90
